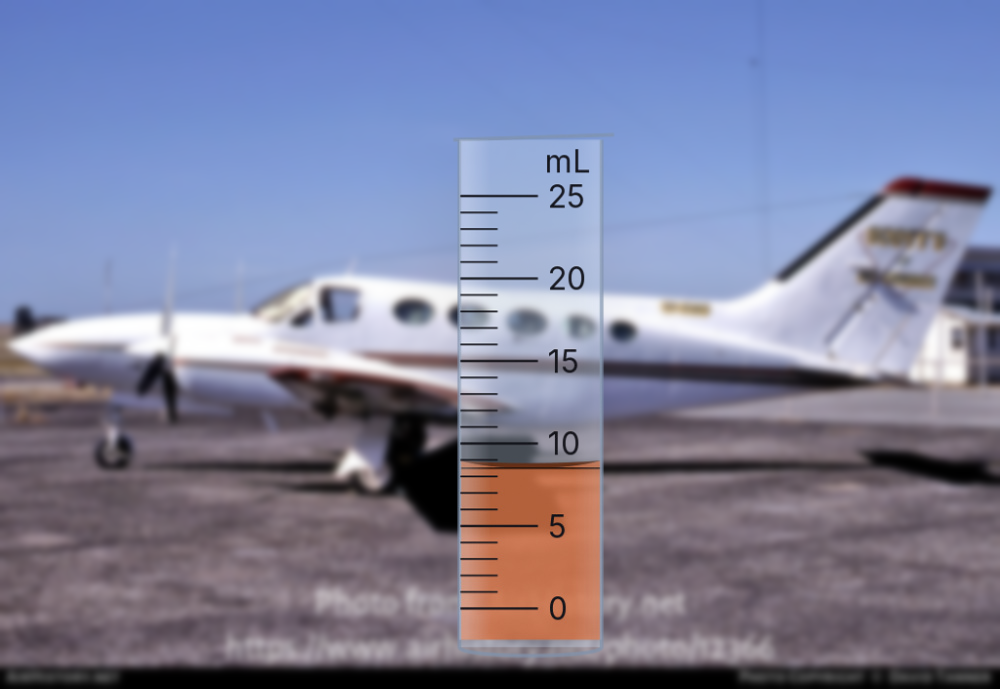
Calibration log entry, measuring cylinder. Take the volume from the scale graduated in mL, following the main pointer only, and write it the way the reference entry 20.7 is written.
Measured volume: 8.5
